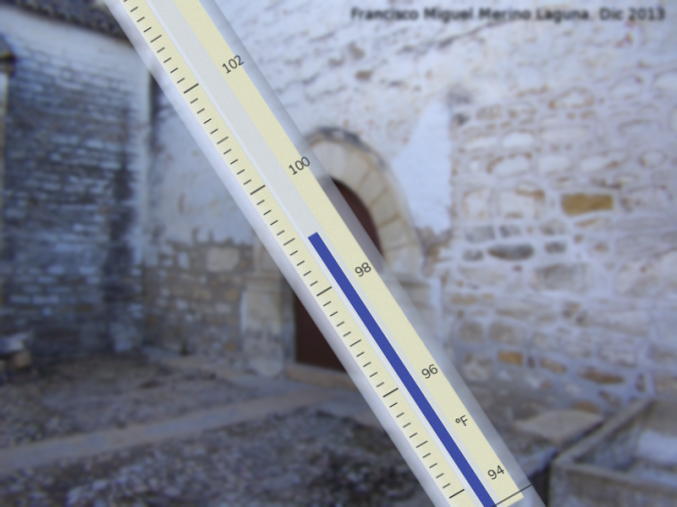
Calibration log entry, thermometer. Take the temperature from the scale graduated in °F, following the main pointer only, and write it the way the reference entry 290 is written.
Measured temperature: 98.9
